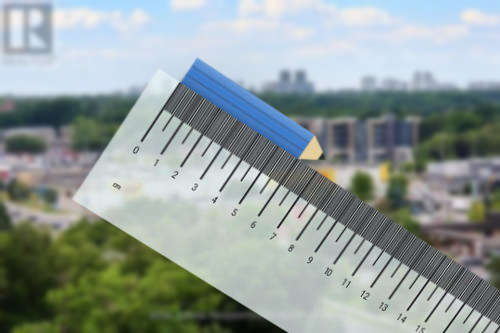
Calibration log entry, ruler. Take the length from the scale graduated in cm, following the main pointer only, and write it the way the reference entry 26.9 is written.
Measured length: 7
